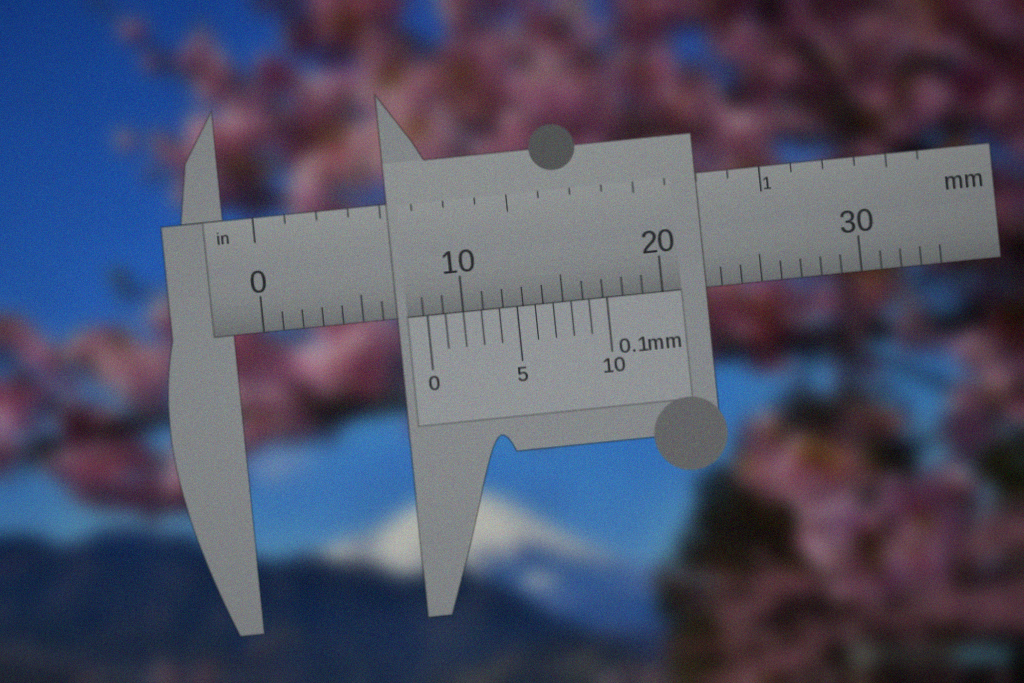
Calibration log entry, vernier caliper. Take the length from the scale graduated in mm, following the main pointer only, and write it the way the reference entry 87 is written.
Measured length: 8.2
